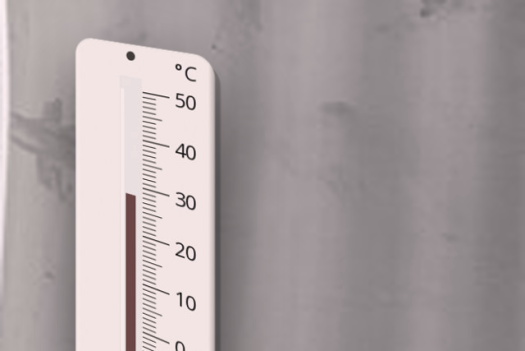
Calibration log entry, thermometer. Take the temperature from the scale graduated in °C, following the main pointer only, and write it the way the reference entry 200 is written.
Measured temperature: 28
